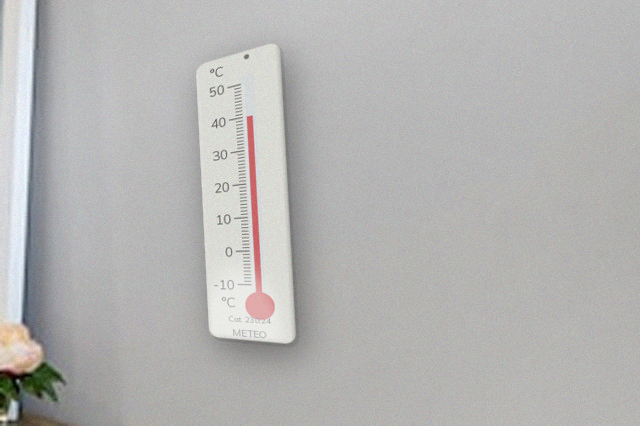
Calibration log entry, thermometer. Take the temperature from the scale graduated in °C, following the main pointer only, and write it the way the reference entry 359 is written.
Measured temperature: 40
